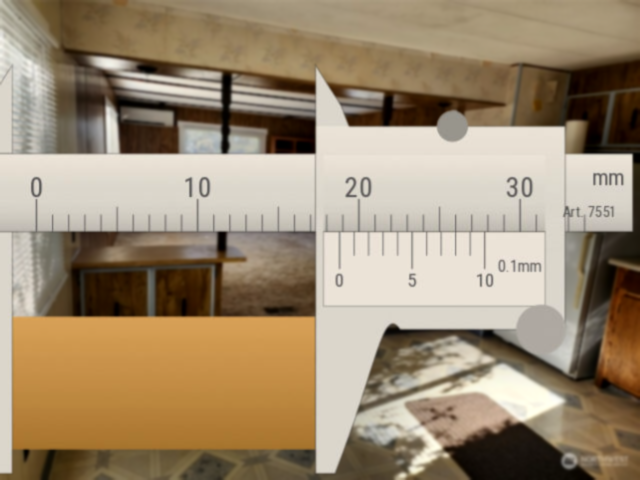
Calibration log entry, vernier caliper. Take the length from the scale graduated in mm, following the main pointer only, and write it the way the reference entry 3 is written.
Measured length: 18.8
